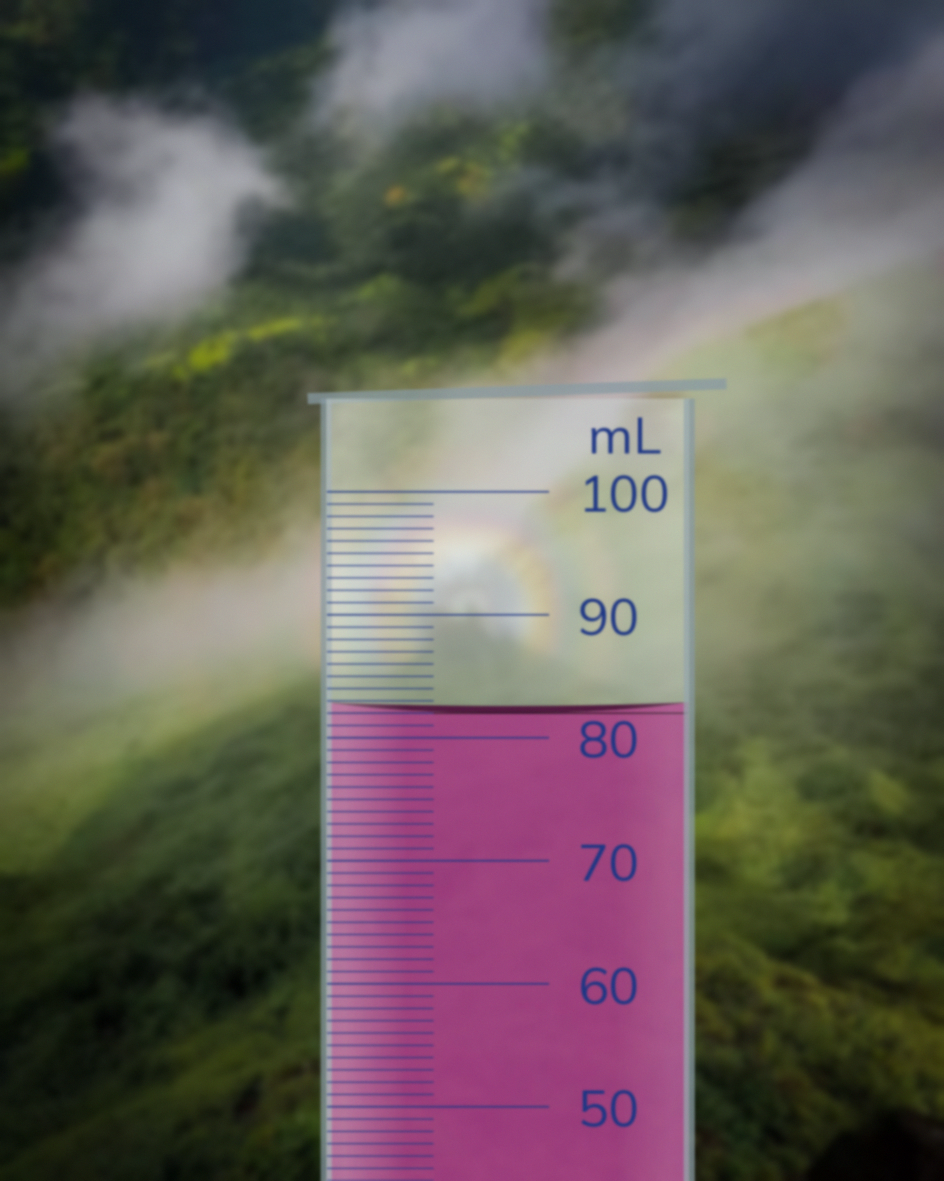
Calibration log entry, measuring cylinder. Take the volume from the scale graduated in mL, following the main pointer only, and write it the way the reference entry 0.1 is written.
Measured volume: 82
